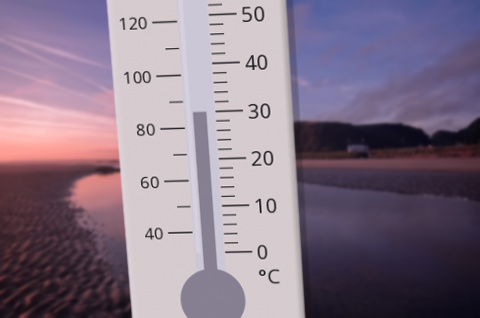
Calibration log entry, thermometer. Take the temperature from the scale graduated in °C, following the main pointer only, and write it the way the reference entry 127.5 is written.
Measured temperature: 30
